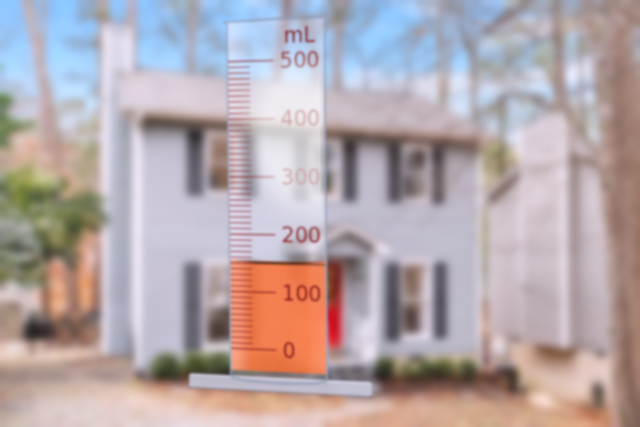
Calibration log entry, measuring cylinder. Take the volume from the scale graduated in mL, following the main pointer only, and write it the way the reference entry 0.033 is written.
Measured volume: 150
